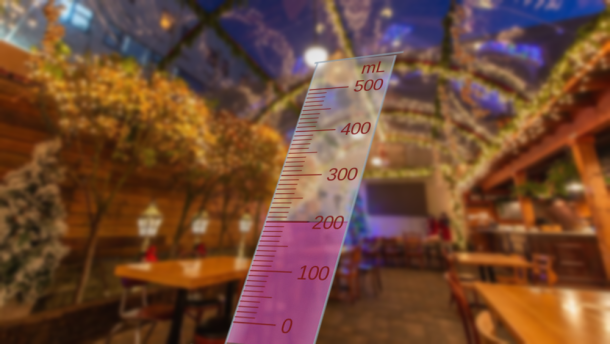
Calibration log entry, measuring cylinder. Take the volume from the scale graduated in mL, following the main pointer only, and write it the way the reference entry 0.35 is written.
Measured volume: 200
